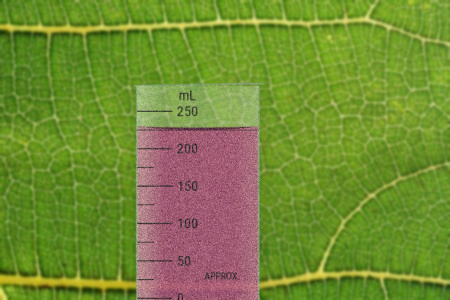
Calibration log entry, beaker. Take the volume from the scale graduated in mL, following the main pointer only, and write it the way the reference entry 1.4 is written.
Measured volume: 225
